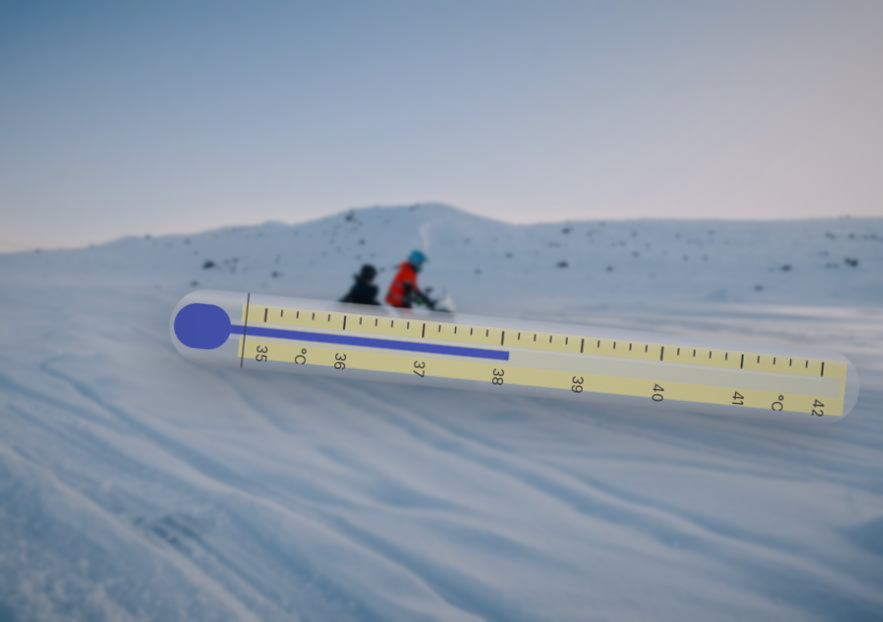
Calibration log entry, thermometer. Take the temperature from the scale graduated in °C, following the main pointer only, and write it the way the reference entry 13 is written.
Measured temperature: 38.1
